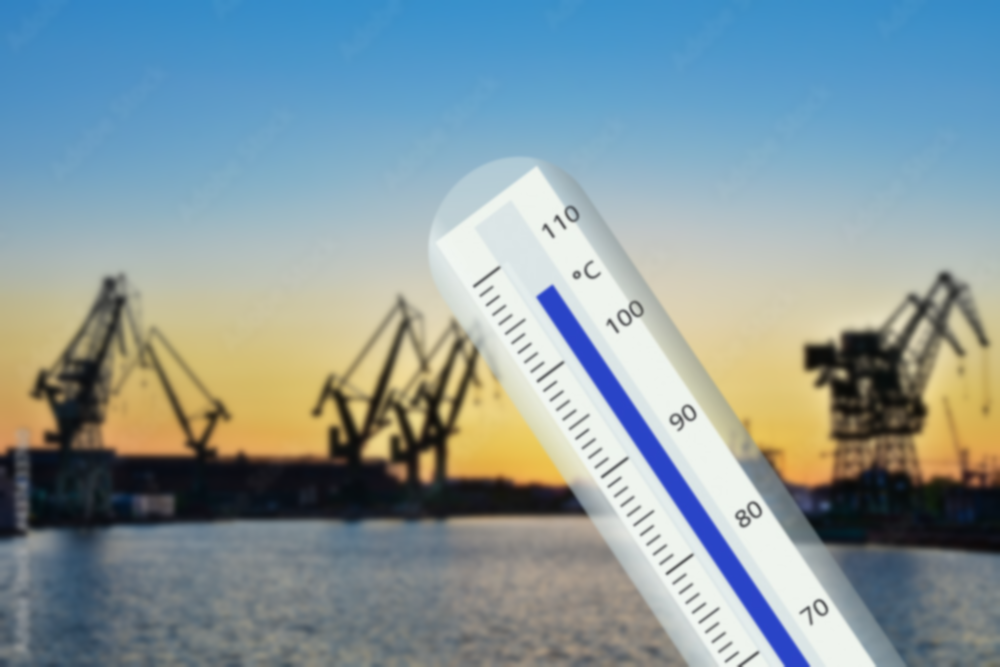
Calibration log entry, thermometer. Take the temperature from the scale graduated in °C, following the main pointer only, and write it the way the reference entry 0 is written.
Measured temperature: 106
